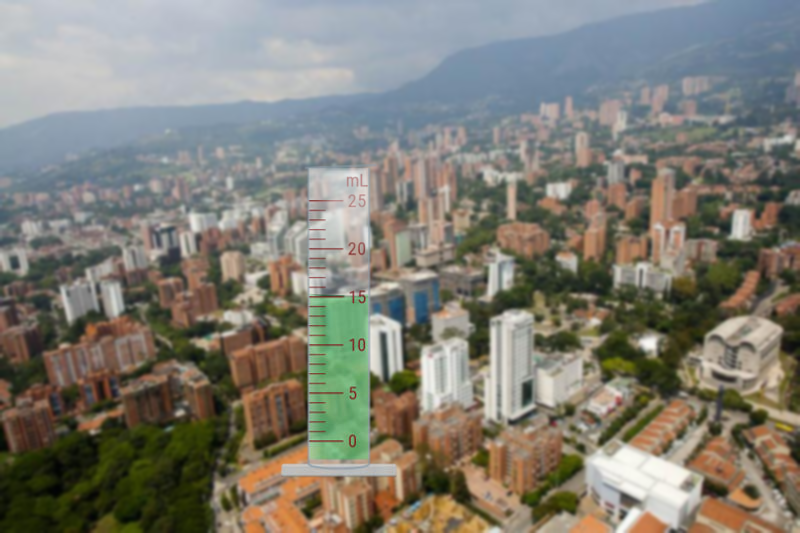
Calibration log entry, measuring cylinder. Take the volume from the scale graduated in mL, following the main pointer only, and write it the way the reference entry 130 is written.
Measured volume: 15
